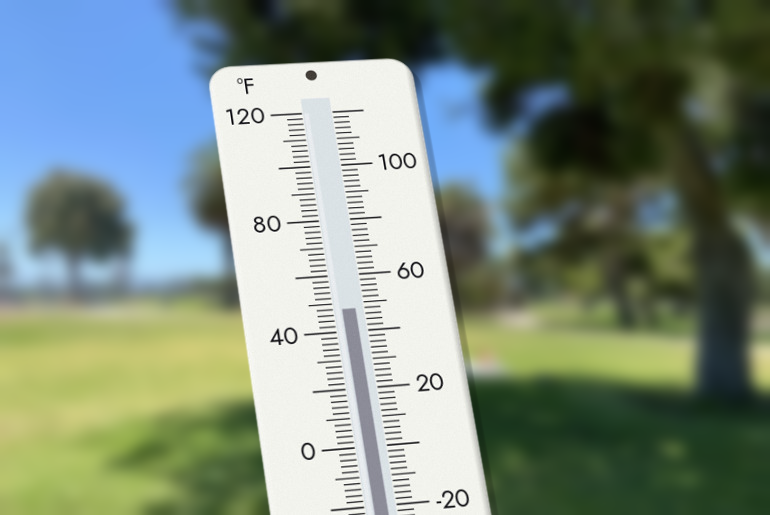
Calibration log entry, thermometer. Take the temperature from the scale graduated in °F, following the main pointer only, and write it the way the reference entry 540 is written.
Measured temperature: 48
